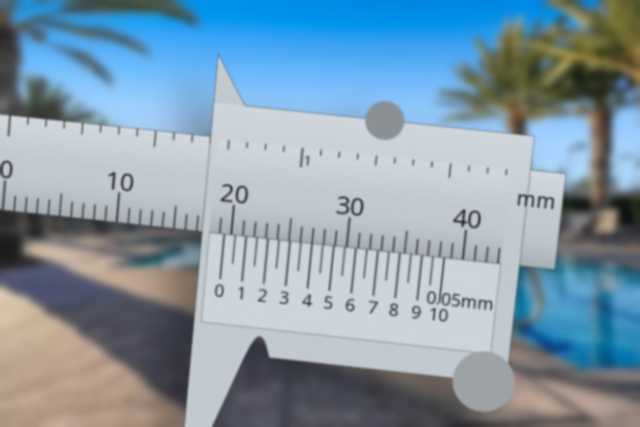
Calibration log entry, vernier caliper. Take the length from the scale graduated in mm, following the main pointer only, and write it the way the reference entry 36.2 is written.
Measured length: 19.4
